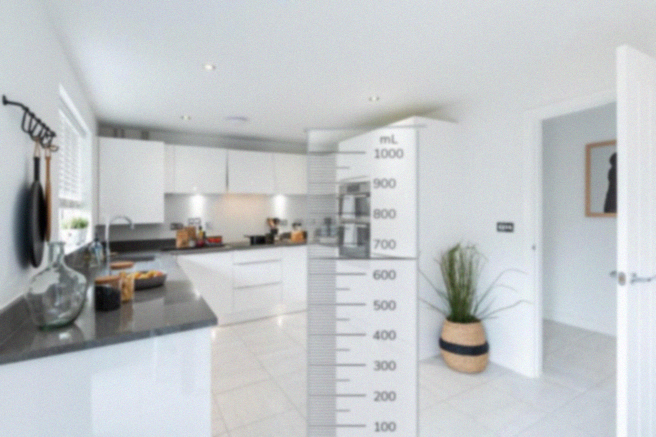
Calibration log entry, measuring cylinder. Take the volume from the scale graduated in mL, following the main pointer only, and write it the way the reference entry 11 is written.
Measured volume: 650
